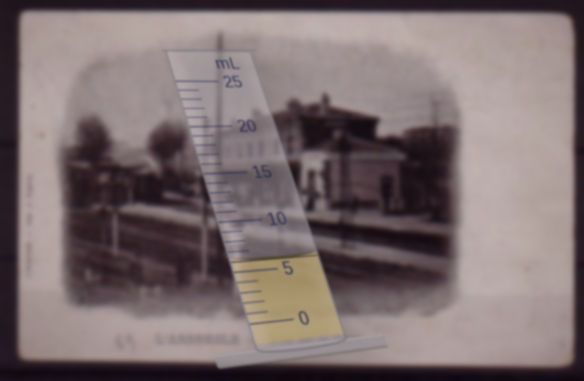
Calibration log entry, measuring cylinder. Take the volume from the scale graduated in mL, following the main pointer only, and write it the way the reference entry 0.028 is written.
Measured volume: 6
